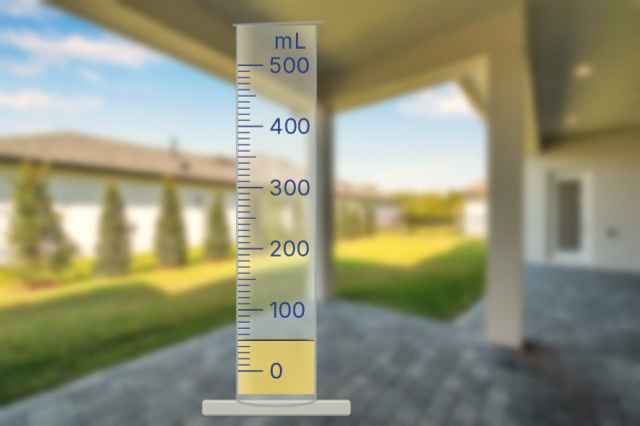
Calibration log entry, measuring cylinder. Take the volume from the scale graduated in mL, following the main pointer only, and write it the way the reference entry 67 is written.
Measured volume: 50
